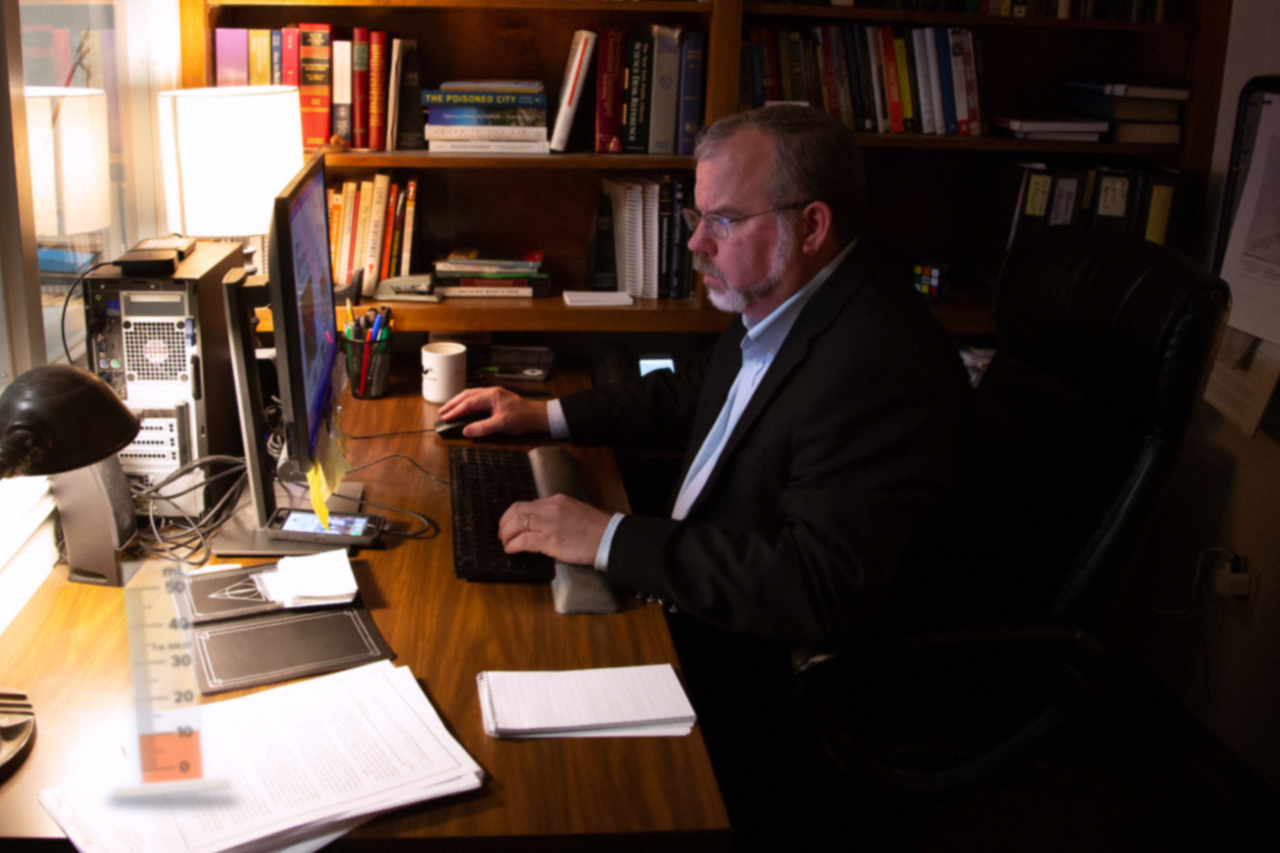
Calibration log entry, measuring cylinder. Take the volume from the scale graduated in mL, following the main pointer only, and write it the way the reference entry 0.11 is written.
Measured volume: 10
